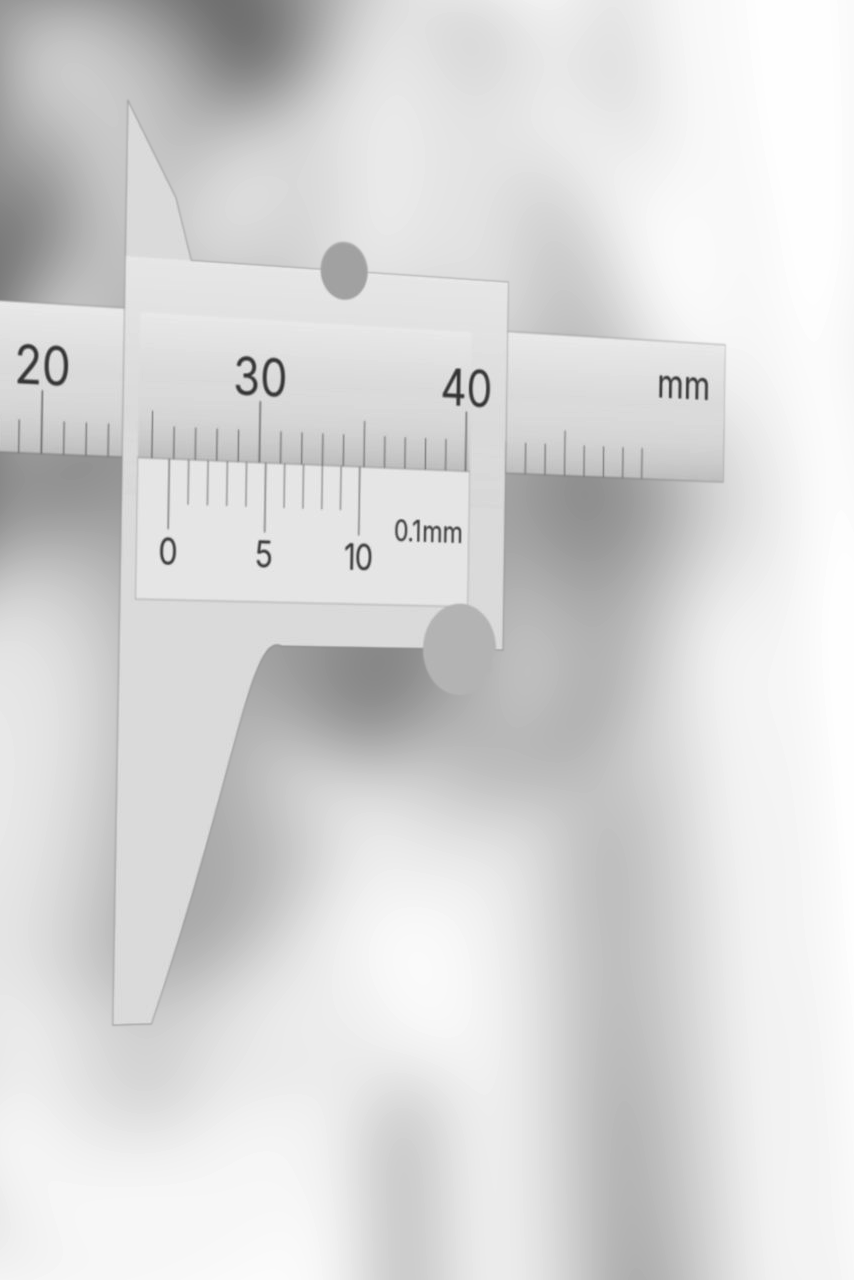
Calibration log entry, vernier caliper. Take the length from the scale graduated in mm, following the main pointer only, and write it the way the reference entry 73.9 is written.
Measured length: 25.8
